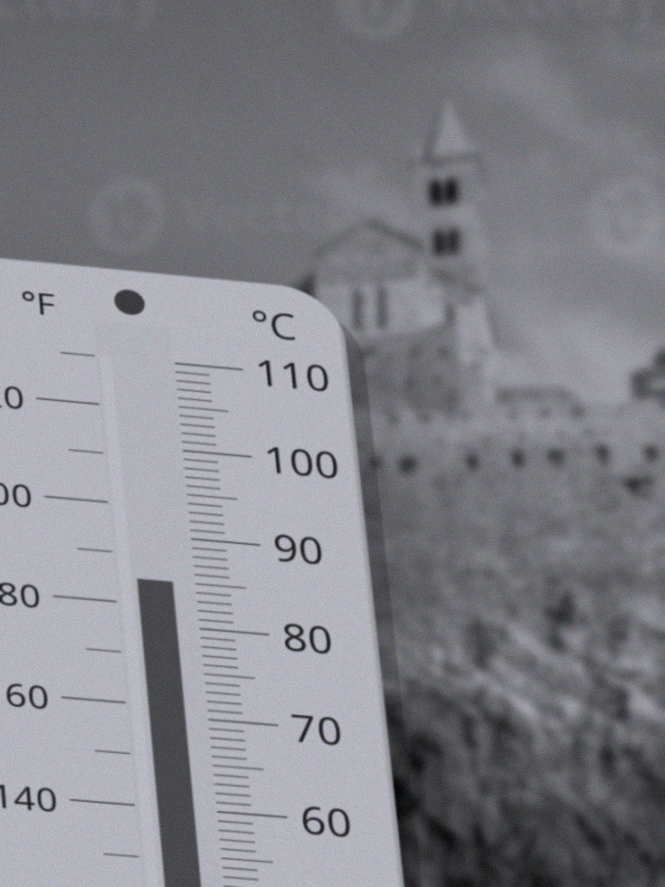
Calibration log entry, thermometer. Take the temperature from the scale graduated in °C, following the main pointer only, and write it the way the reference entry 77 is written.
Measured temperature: 85
